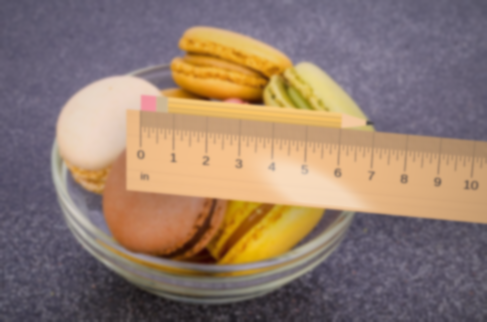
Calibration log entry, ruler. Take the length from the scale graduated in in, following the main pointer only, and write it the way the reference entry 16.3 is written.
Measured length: 7
